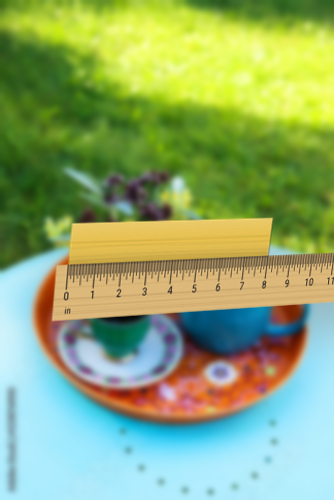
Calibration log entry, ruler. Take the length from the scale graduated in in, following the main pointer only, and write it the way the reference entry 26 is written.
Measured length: 8
